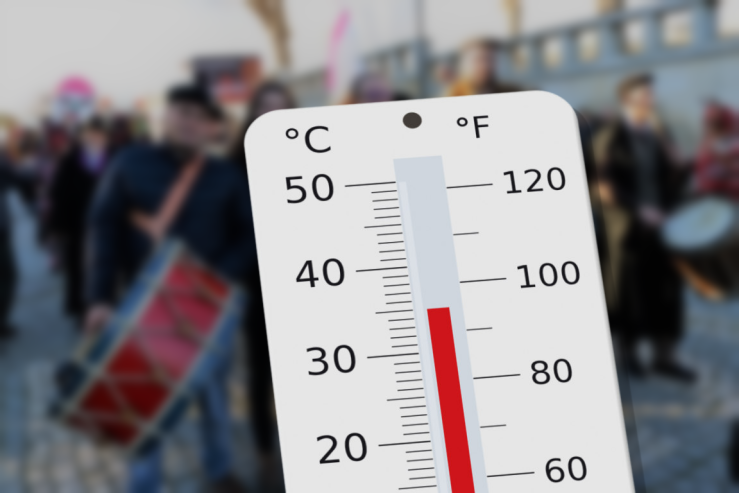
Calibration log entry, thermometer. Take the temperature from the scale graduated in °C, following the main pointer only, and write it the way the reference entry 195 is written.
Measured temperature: 35
